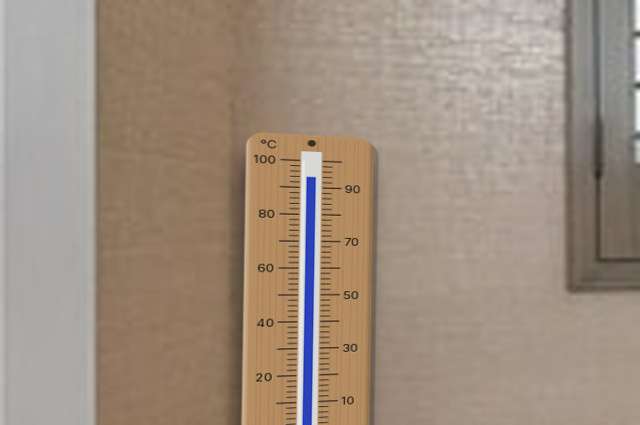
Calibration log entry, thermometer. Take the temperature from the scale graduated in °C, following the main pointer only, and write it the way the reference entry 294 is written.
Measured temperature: 94
